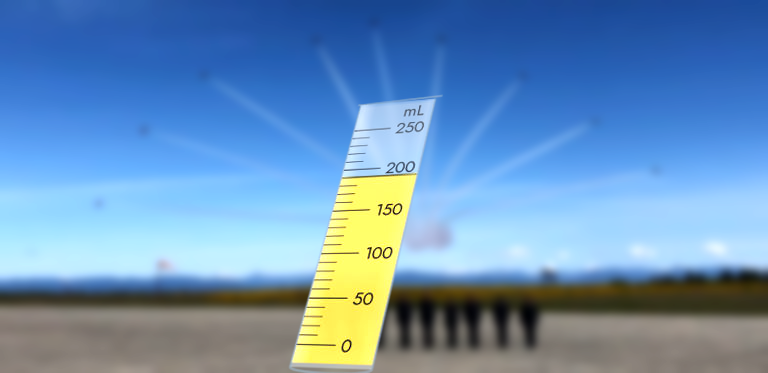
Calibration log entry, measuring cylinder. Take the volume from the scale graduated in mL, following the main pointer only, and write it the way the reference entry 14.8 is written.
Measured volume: 190
